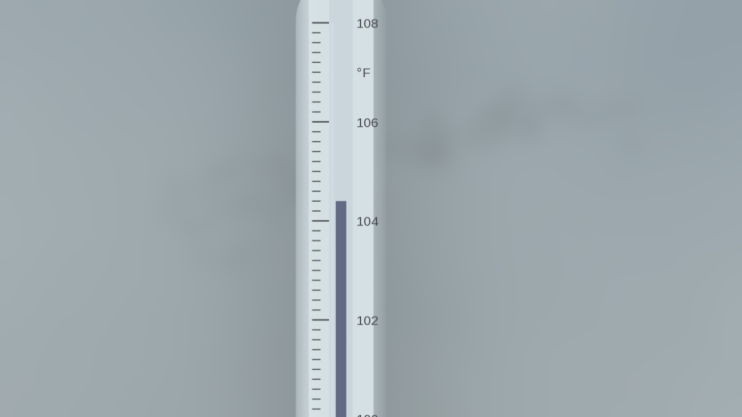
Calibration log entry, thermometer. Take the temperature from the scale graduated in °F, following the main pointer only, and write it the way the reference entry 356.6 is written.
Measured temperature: 104.4
